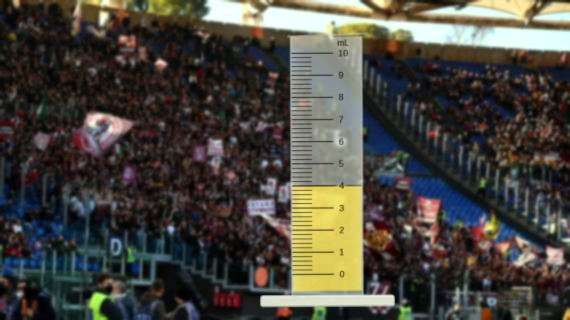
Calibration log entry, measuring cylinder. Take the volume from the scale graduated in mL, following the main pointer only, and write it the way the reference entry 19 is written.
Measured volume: 4
